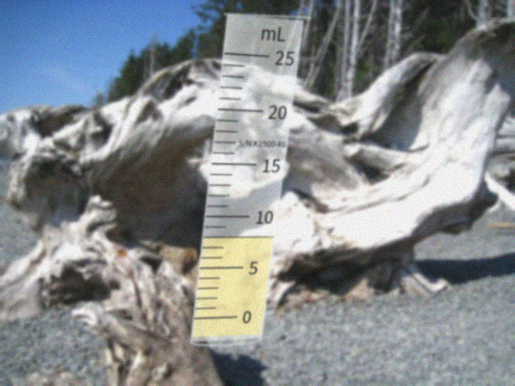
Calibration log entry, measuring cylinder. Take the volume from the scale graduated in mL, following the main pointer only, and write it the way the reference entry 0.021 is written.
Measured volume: 8
